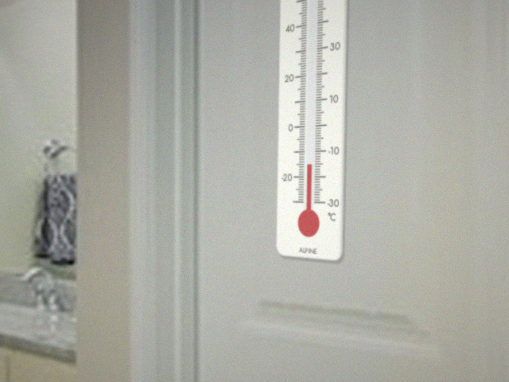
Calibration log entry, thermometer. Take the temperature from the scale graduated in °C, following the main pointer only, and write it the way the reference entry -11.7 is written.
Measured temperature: -15
